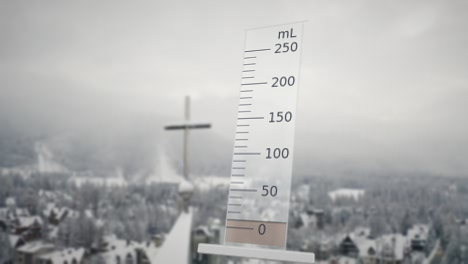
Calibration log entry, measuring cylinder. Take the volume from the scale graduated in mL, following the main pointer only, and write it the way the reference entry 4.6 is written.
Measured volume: 10
